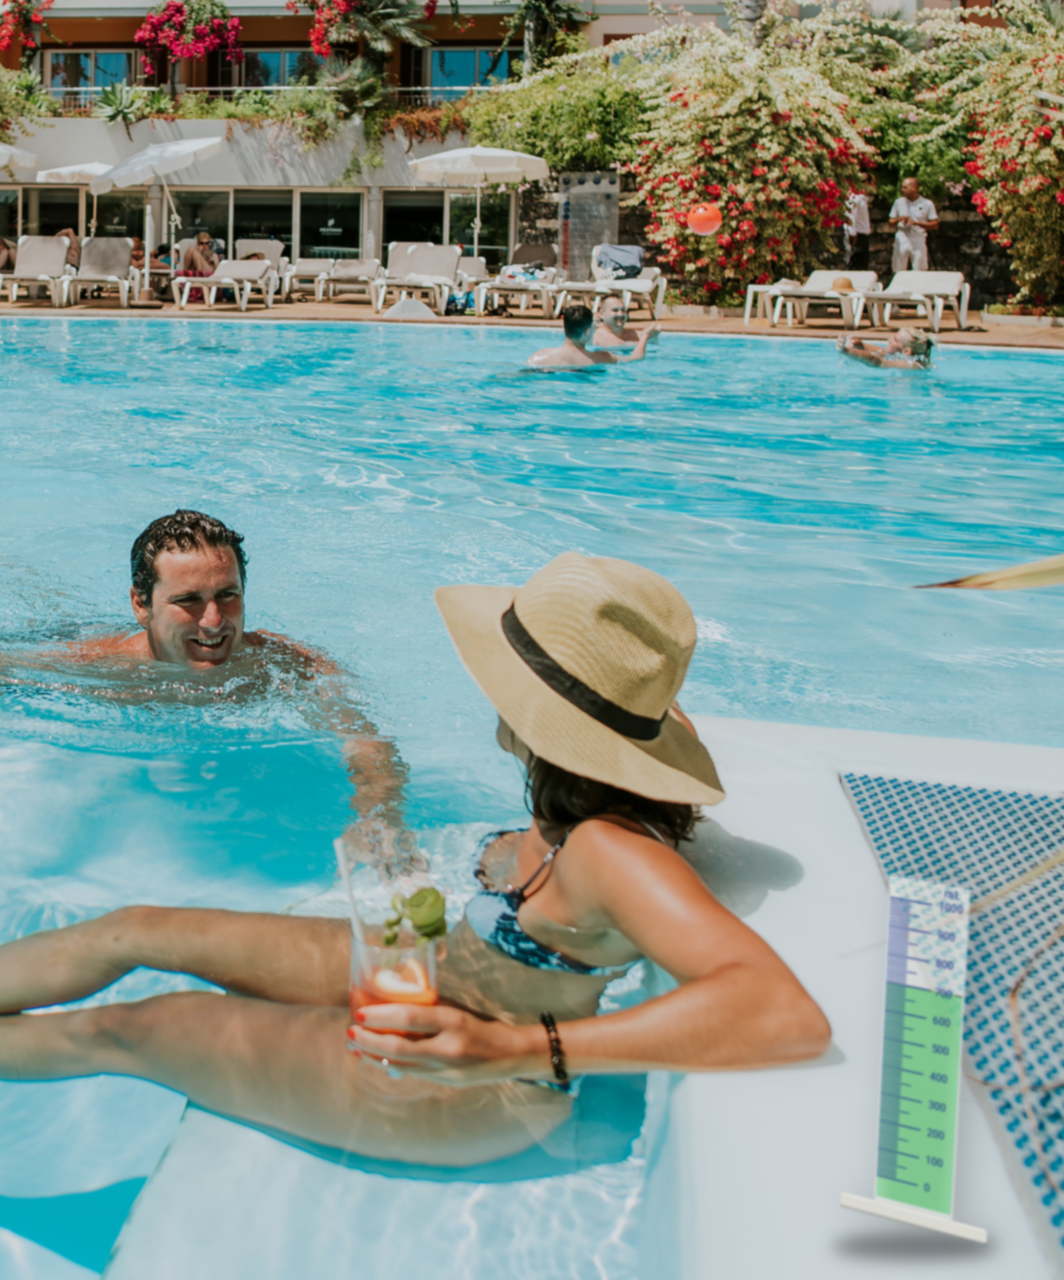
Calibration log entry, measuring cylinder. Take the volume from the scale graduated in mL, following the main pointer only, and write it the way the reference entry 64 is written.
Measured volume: 700
